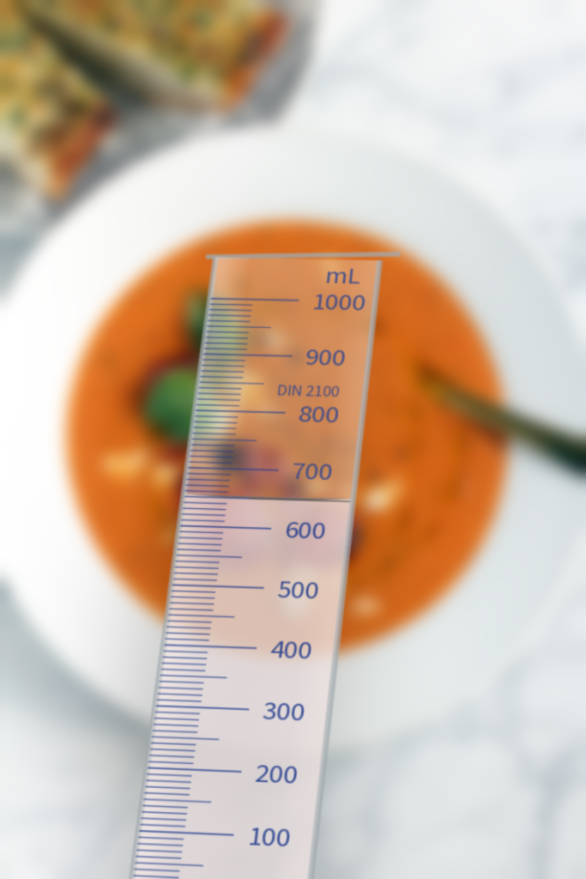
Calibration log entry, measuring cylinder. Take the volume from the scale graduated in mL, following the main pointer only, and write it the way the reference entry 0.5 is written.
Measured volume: 650
